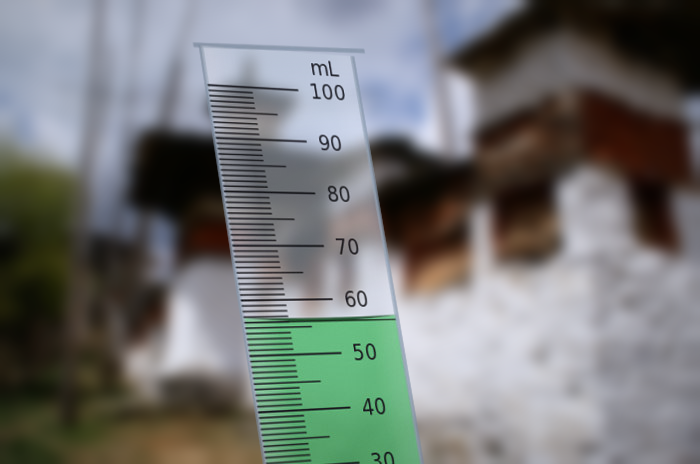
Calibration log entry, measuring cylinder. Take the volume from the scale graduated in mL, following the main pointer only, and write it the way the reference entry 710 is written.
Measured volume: 56
